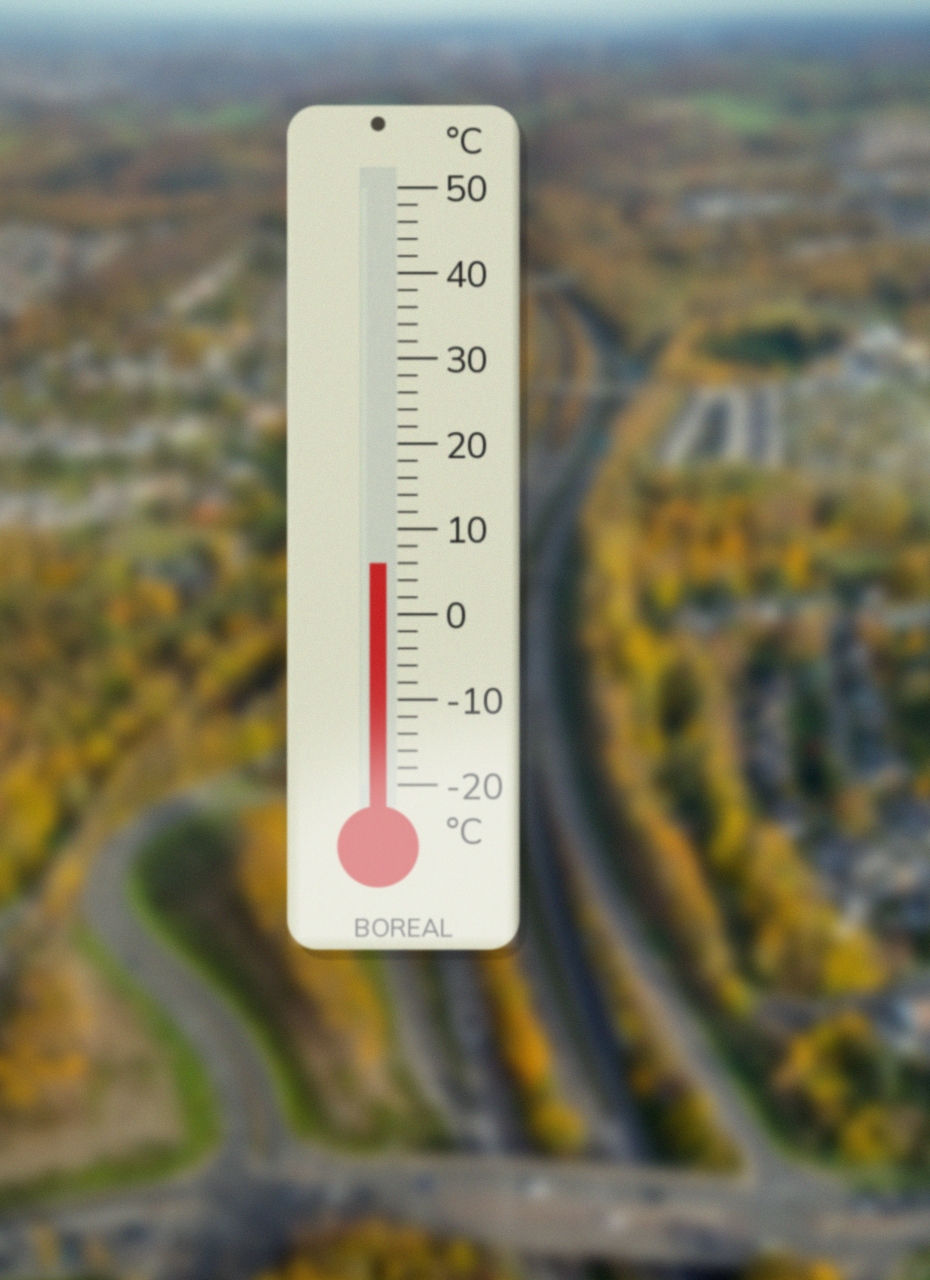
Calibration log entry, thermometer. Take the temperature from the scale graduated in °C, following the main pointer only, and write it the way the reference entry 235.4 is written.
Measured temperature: 6
